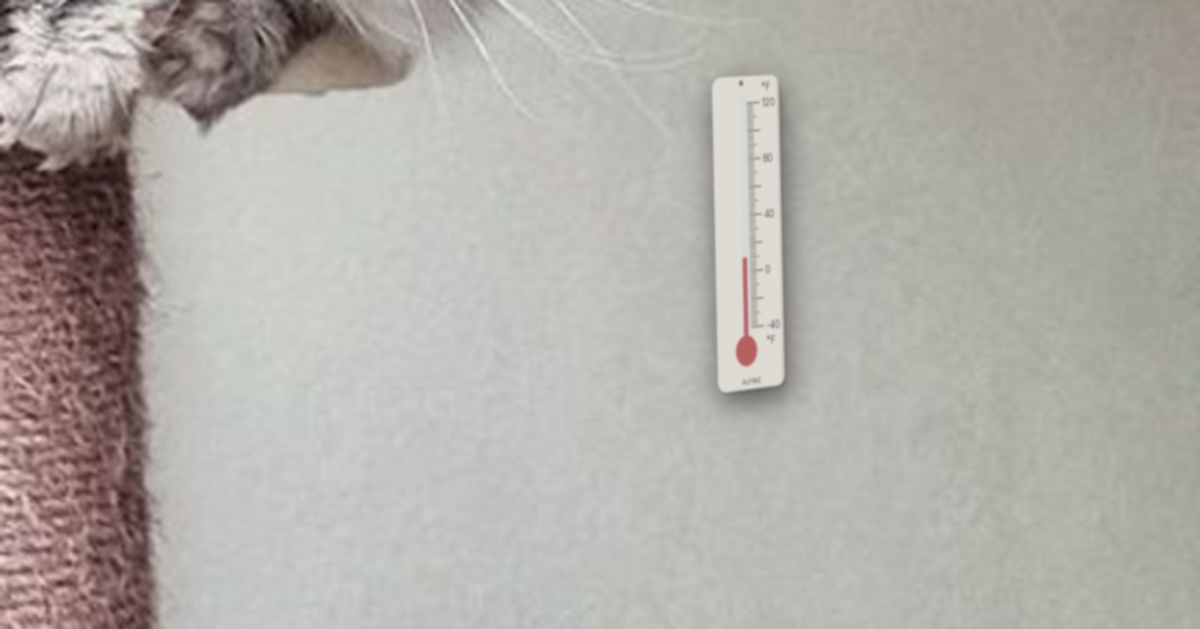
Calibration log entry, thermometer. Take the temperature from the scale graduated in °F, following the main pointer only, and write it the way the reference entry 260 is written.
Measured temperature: 10
